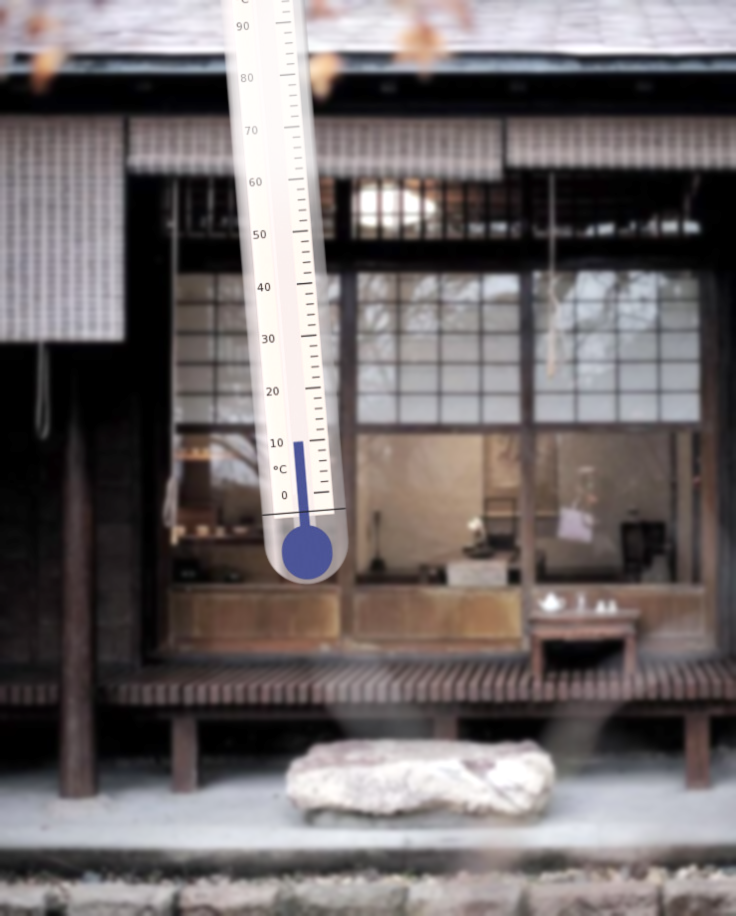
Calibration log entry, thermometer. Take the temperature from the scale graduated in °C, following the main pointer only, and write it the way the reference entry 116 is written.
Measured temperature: 10
